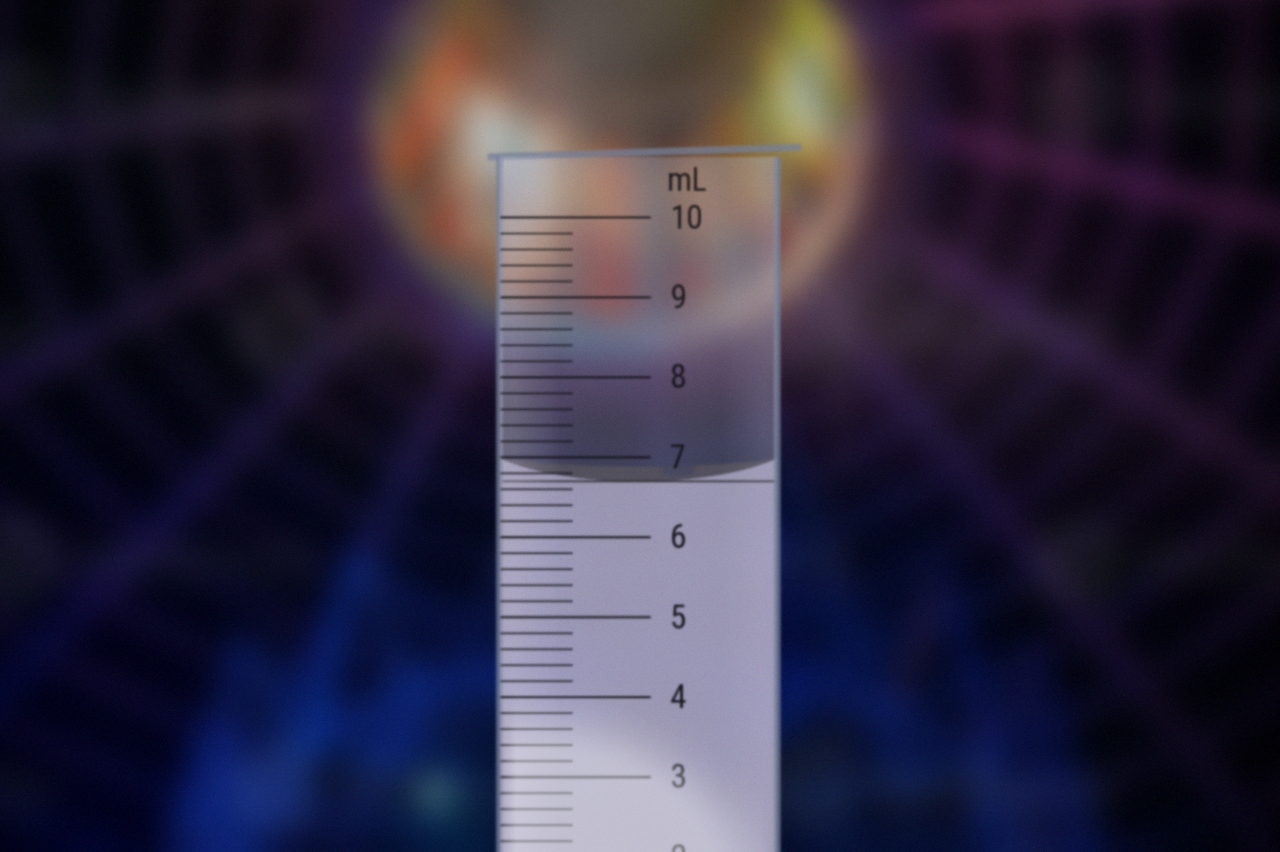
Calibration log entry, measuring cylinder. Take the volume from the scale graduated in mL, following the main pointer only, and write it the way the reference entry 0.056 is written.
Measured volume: 6.7
